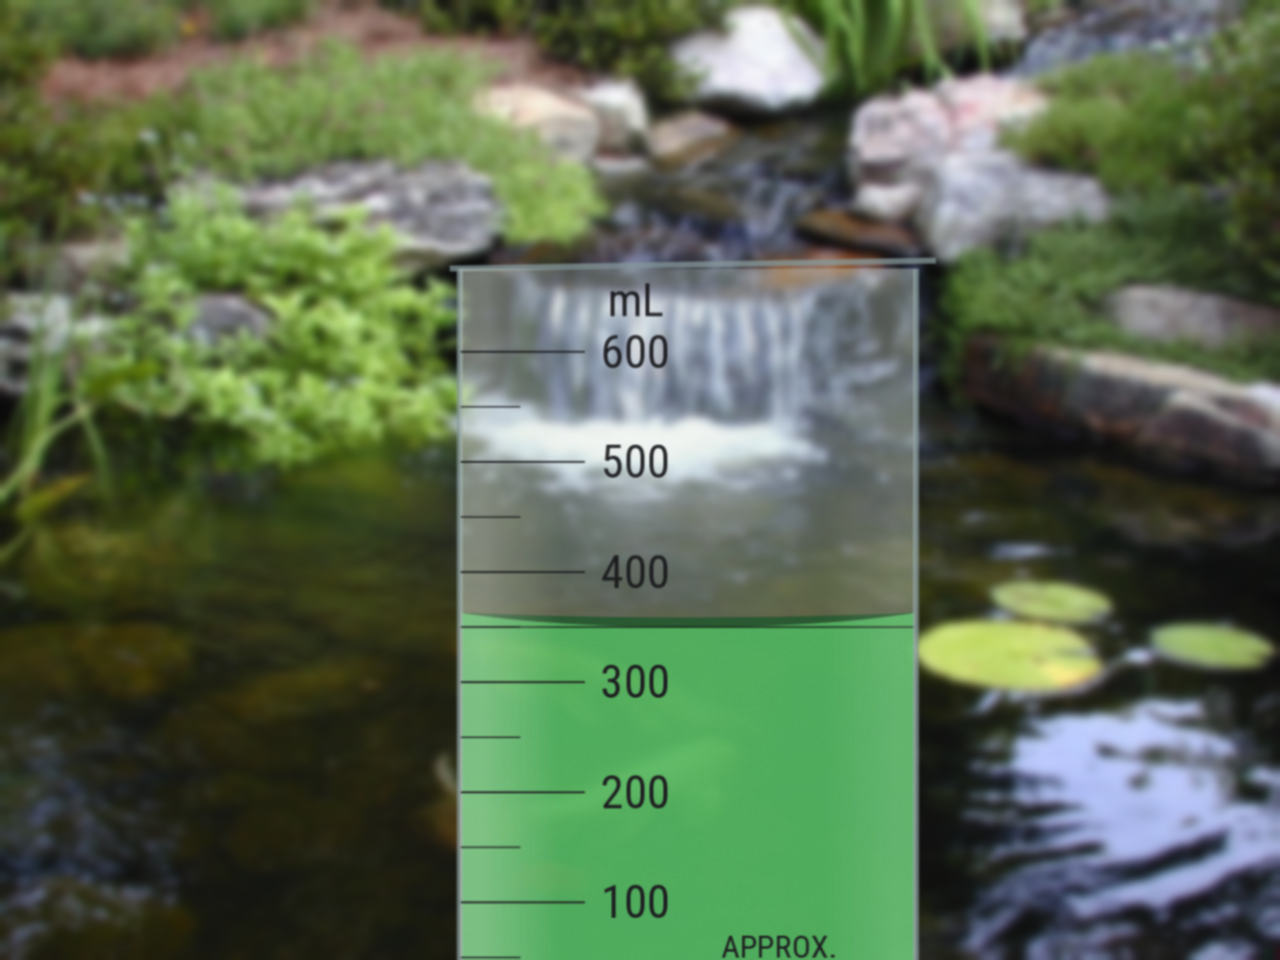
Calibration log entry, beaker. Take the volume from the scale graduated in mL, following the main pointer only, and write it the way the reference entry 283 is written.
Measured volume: 350
